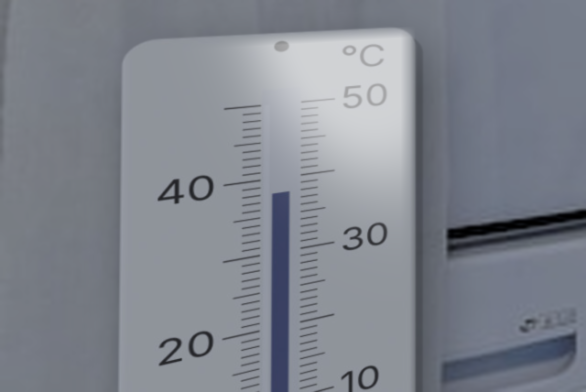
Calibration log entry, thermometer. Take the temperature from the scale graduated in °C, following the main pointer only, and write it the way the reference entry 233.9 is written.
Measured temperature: 38
